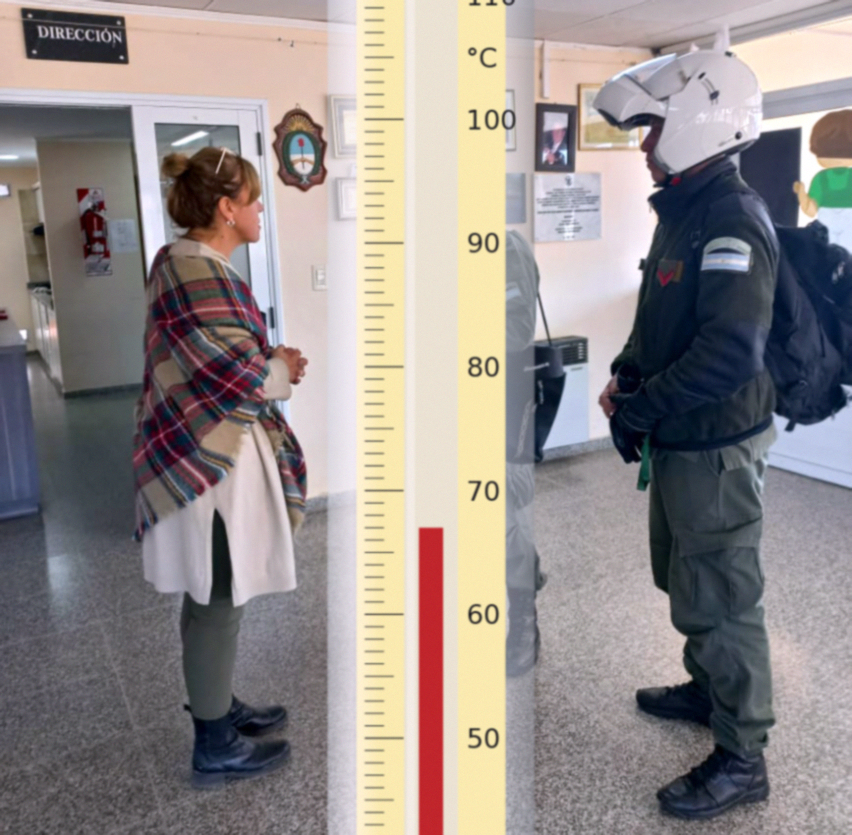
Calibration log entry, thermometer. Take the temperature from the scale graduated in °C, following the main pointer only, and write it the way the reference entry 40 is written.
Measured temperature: 67
